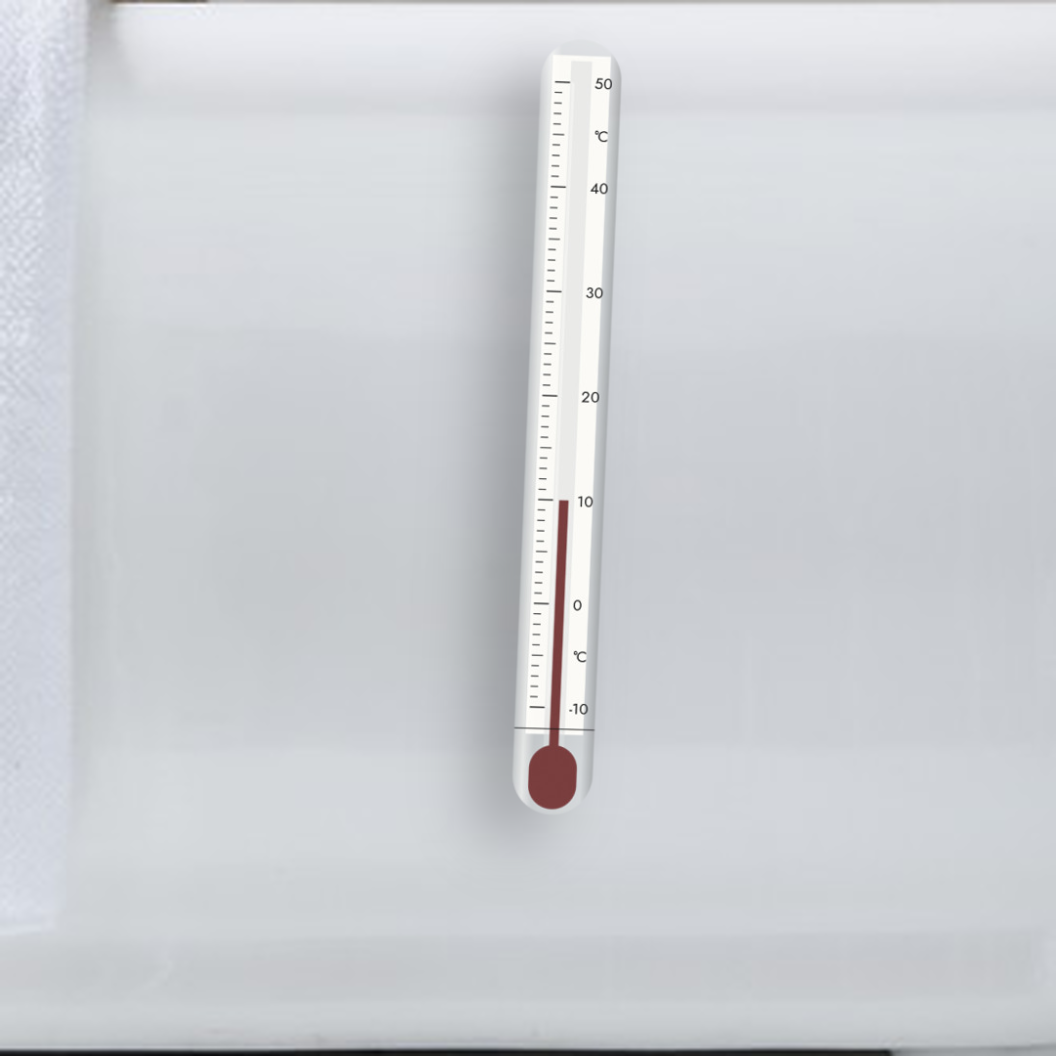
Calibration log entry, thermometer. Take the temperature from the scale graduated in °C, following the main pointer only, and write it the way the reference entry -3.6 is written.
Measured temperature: 10
